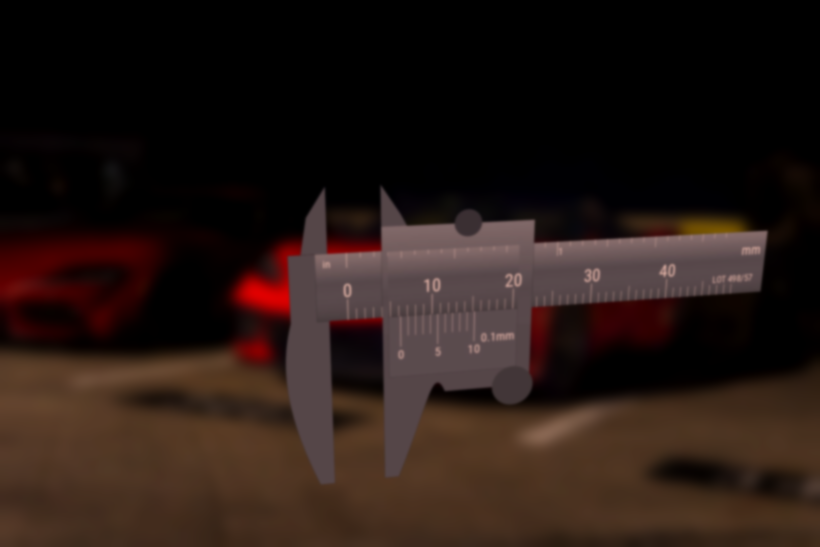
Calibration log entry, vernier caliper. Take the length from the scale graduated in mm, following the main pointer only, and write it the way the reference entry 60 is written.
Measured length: 6.2
